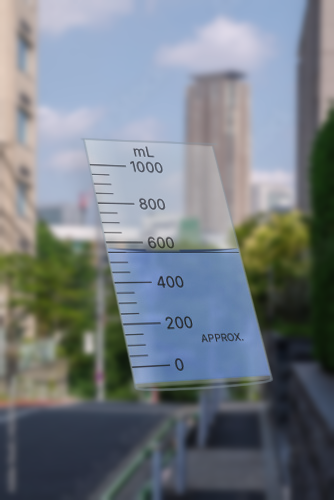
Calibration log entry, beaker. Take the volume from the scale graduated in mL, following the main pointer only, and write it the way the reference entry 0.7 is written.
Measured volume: 550
